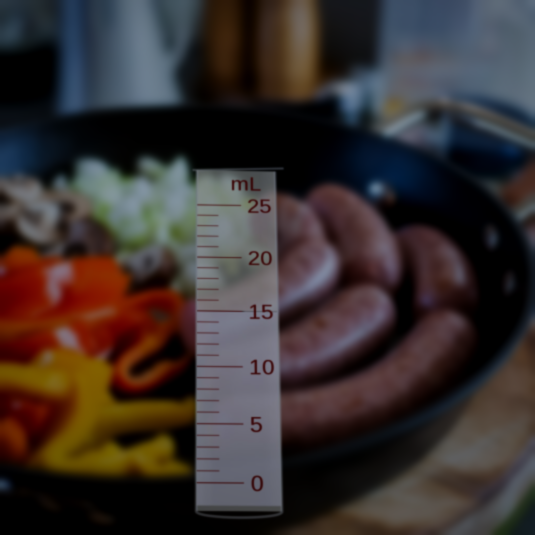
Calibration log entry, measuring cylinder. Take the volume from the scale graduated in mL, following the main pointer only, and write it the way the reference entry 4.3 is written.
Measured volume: 15
